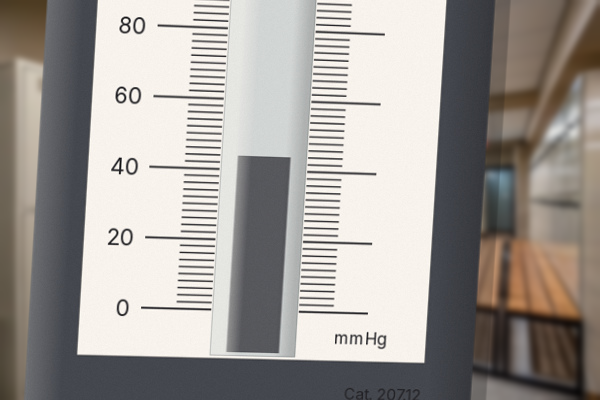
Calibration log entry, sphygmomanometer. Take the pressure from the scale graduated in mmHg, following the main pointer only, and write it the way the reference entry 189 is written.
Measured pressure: 44
